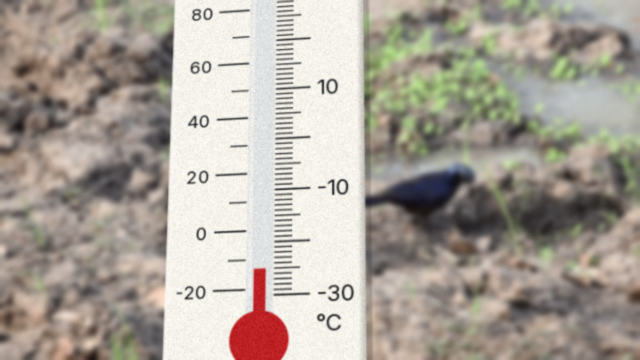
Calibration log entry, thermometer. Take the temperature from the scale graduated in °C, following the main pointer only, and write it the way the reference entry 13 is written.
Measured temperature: -25
